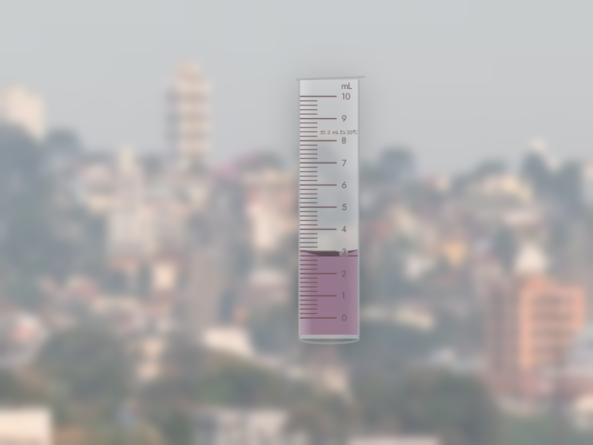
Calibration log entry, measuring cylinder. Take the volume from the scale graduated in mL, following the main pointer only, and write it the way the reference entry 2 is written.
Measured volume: 2.8
